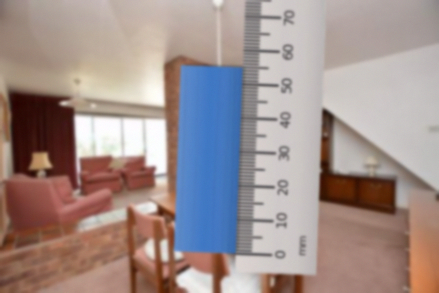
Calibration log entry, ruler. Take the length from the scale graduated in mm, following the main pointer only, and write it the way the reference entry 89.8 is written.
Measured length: 55
